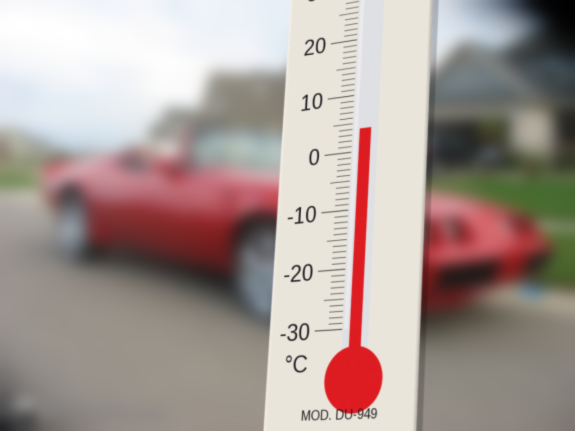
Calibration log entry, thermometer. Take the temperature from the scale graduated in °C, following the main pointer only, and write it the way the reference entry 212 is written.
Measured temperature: 4
